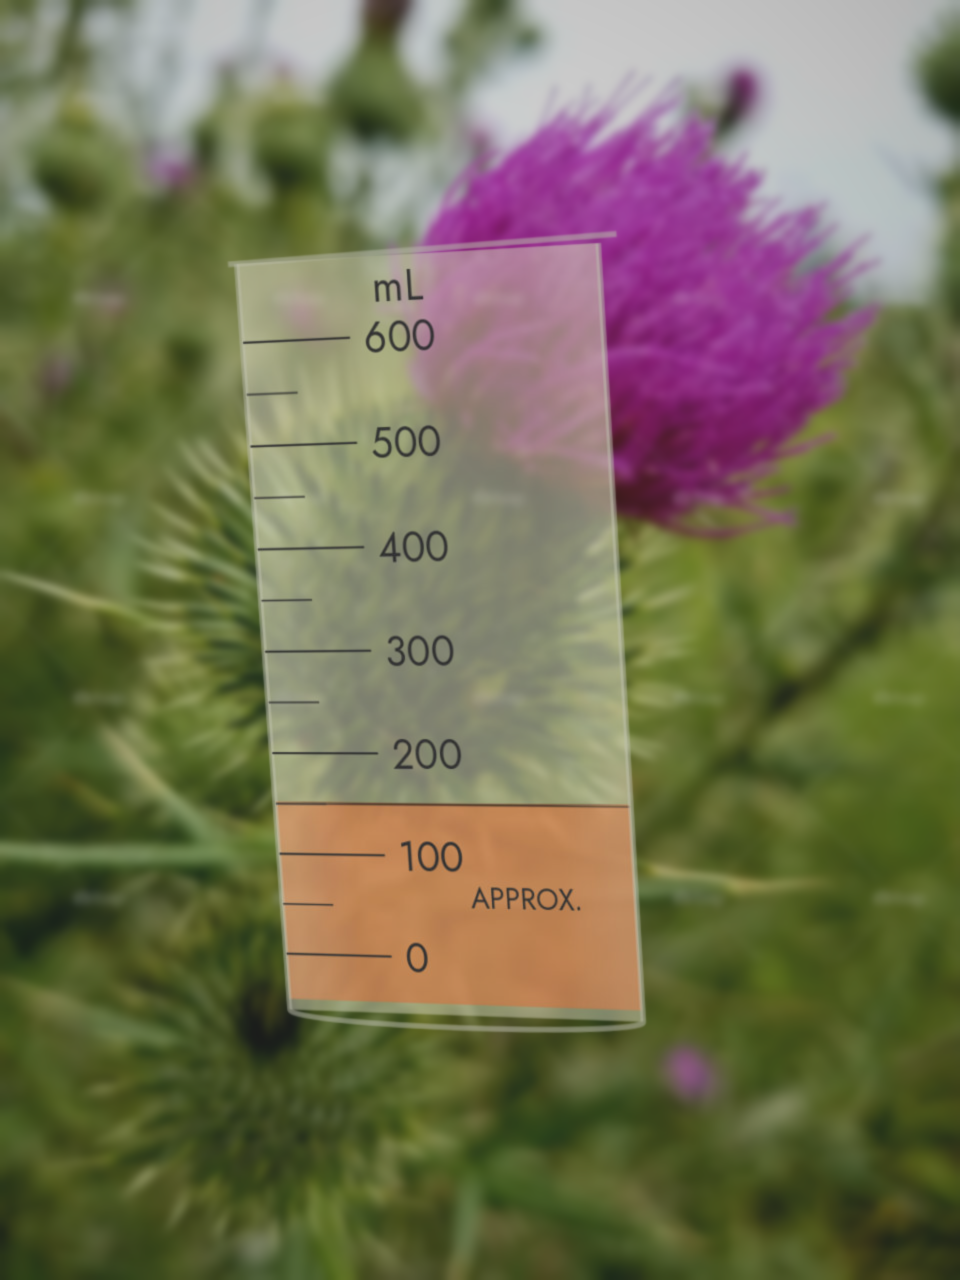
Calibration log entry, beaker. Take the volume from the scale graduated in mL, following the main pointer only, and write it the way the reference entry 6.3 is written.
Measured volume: 150
